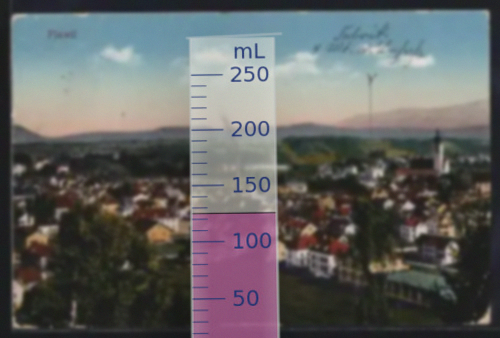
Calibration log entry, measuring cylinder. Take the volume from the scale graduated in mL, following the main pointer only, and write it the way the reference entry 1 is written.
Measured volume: 125
